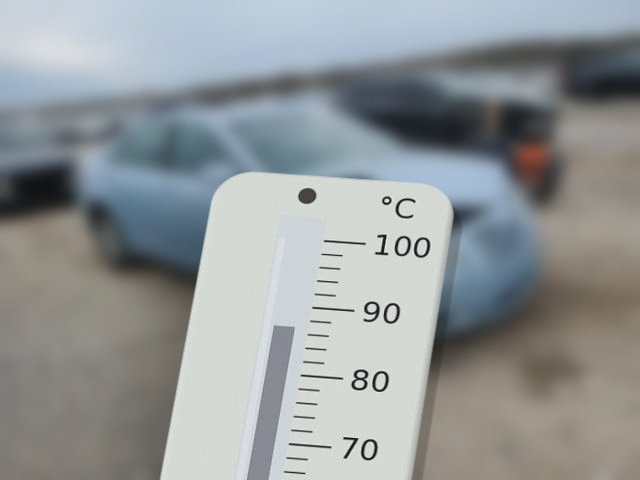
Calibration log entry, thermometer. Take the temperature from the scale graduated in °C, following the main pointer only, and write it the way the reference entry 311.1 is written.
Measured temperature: 87
